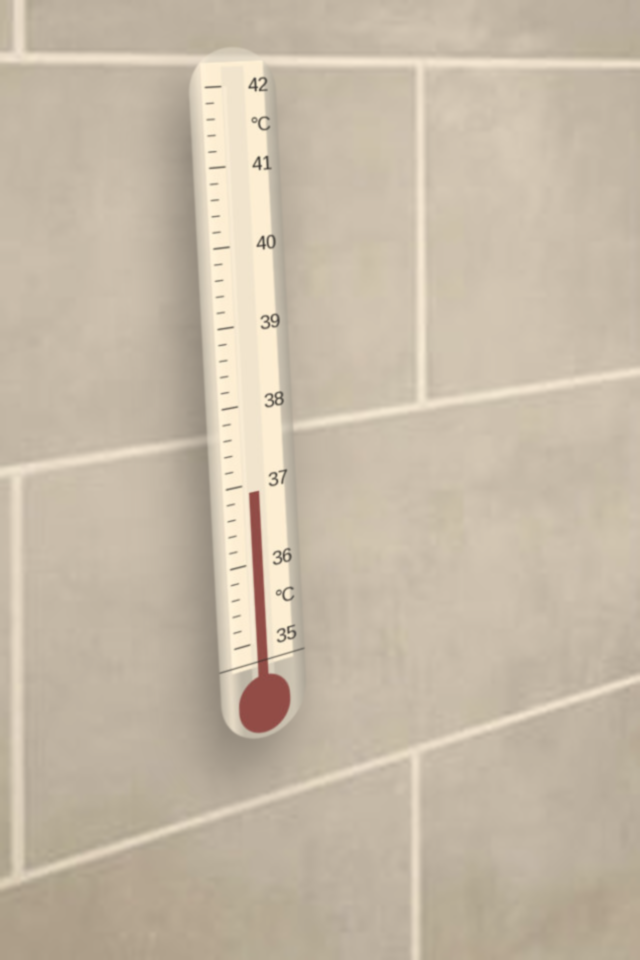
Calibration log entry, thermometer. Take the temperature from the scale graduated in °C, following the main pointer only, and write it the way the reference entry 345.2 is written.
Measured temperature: 36.9
